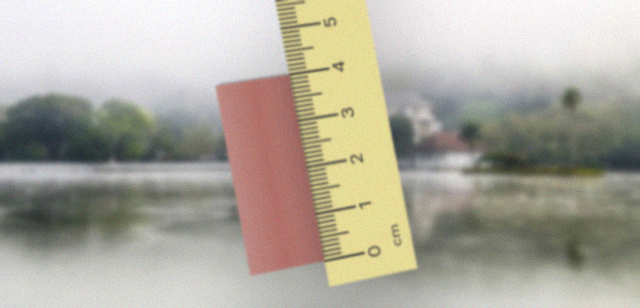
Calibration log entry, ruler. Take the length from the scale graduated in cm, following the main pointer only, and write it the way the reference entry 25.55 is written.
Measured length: 4
